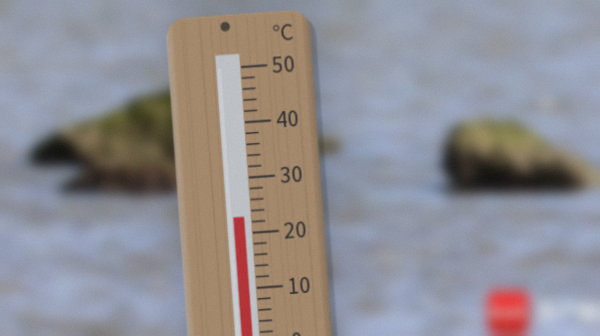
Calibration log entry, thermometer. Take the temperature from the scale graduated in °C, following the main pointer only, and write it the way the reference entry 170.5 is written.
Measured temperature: 23
